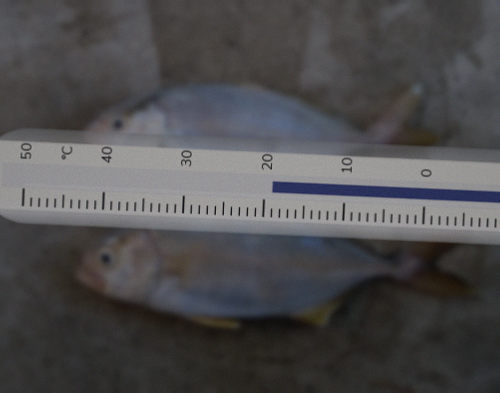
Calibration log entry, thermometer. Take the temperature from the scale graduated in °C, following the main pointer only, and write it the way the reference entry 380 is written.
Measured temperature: 19
